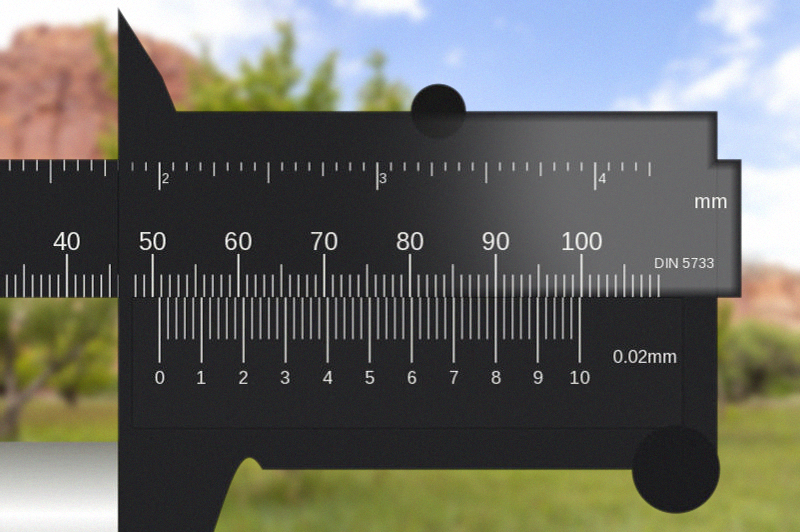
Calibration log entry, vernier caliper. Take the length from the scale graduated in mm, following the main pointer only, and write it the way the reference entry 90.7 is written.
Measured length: 50.8
